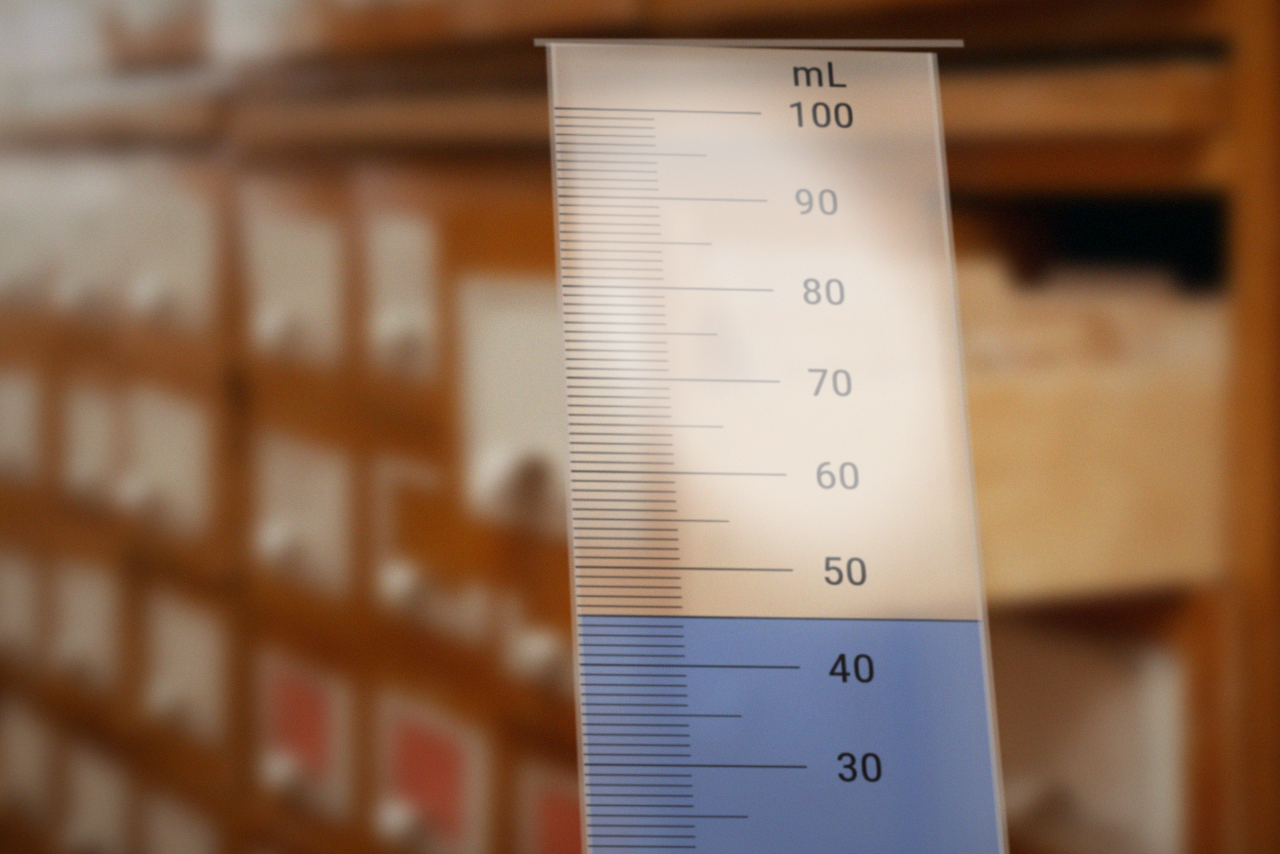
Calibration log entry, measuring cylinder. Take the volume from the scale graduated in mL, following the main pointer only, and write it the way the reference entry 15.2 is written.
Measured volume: 45
